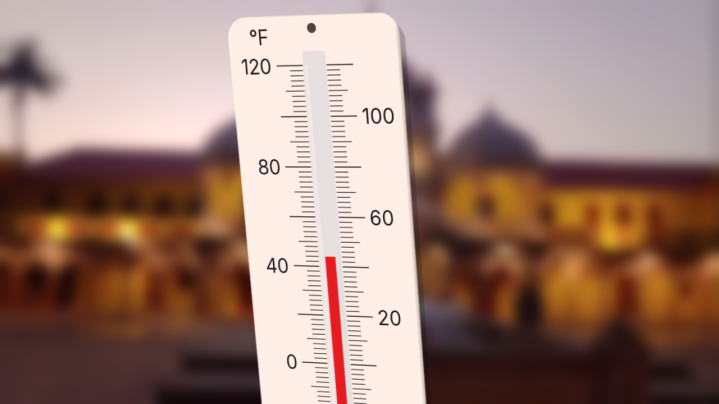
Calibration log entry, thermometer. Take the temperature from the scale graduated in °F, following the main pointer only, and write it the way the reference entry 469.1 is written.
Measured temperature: 44
